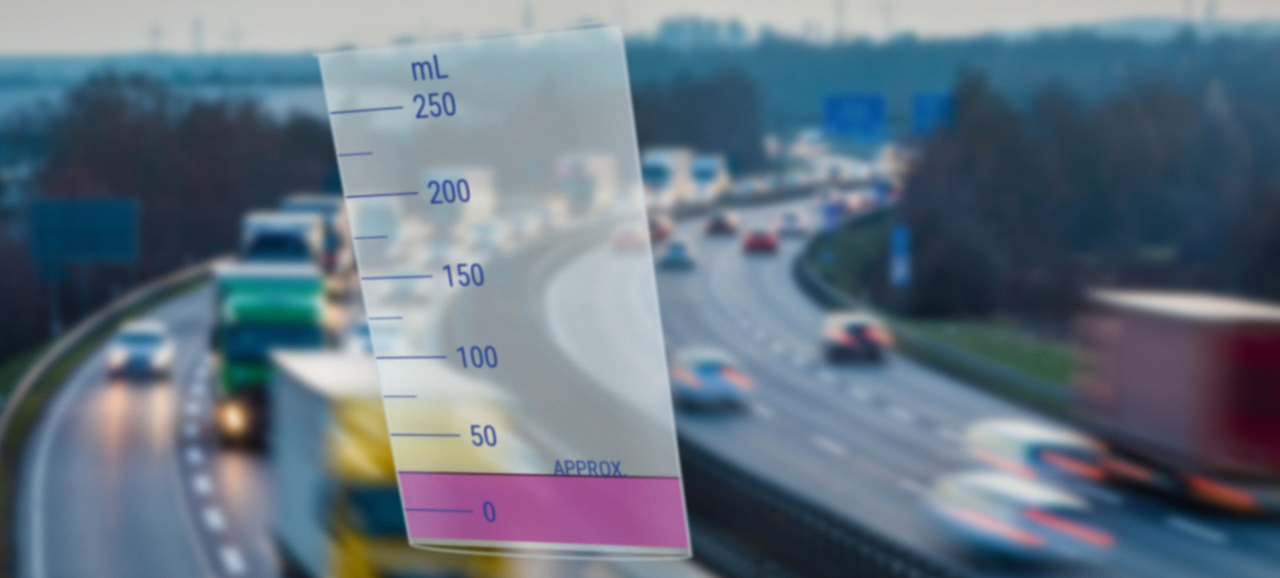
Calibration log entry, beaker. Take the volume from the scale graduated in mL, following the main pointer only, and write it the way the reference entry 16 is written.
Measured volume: 25
